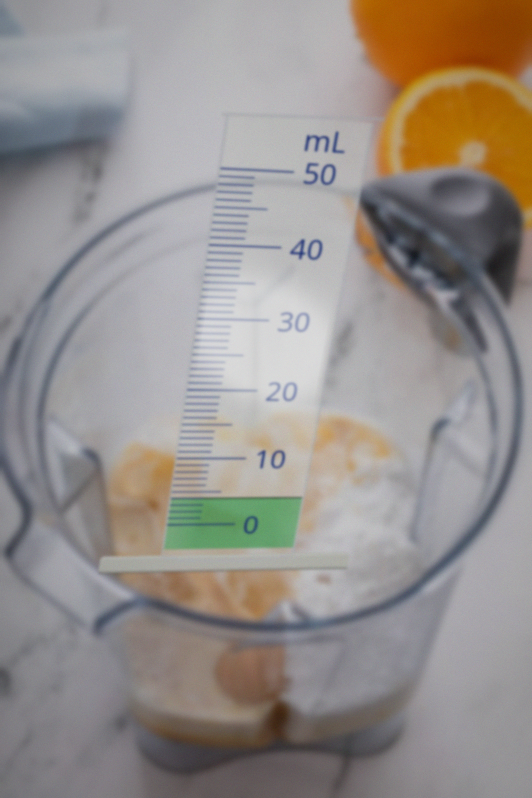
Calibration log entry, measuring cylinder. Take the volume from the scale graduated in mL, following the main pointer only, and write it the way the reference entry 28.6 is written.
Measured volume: 4
